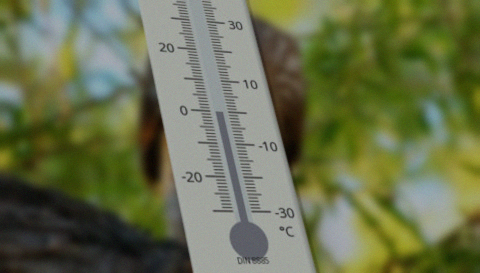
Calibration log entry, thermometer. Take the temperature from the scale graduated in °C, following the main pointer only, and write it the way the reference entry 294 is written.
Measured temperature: 0
